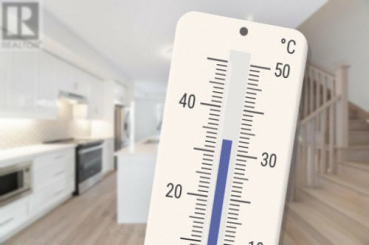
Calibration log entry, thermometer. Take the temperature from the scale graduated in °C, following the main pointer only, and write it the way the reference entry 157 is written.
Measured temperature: 33
